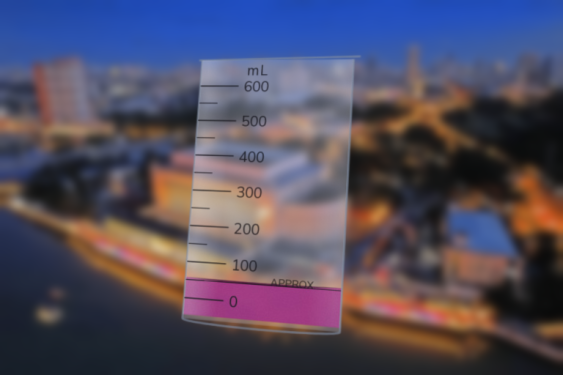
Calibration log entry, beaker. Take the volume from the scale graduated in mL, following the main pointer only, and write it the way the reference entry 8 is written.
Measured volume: 50
